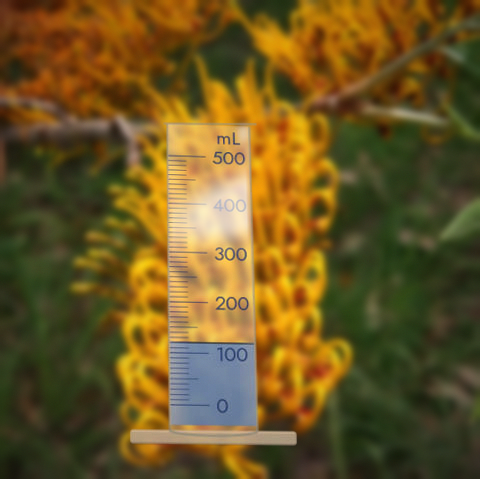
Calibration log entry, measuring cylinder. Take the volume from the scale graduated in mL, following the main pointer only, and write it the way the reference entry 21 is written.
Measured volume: 120
